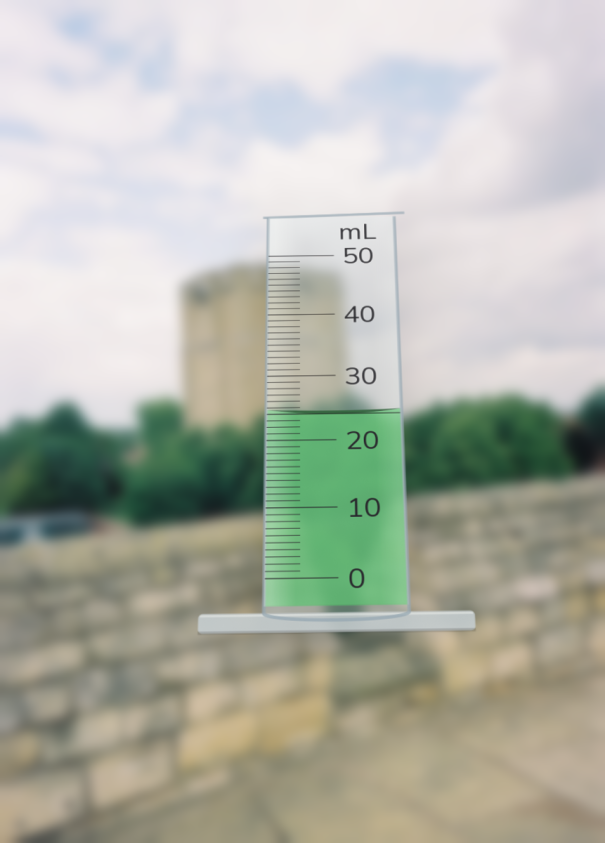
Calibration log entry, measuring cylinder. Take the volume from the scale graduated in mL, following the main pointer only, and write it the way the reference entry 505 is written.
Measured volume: 24
